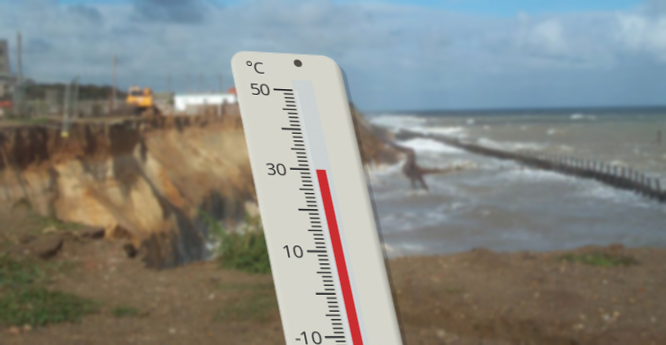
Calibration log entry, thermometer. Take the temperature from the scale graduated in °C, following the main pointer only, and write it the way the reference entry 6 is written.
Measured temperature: 30
